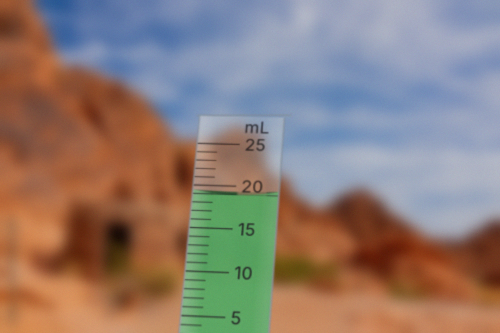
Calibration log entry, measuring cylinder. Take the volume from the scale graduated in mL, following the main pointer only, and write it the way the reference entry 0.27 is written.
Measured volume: 19
